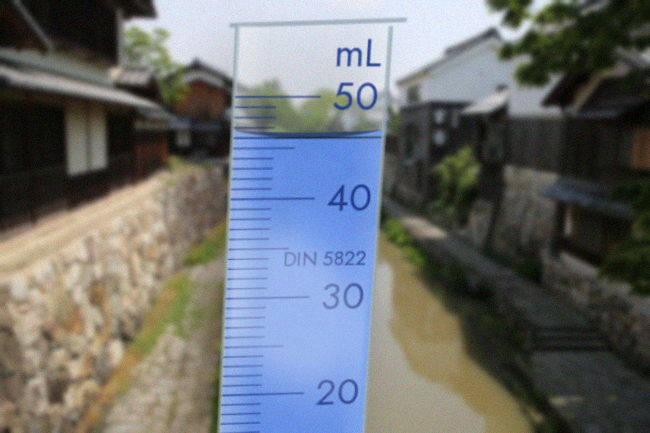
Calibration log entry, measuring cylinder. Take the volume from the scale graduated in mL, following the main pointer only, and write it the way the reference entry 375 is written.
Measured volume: 46
